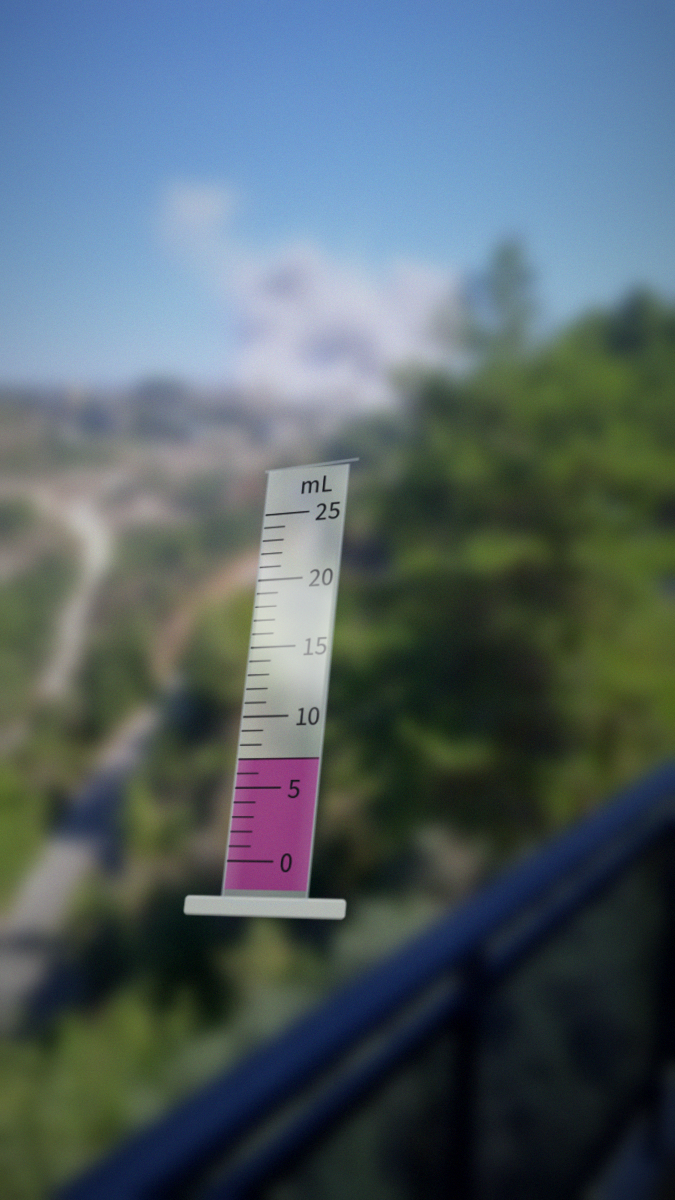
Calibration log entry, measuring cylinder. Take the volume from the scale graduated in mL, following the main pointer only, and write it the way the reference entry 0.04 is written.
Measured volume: 7
